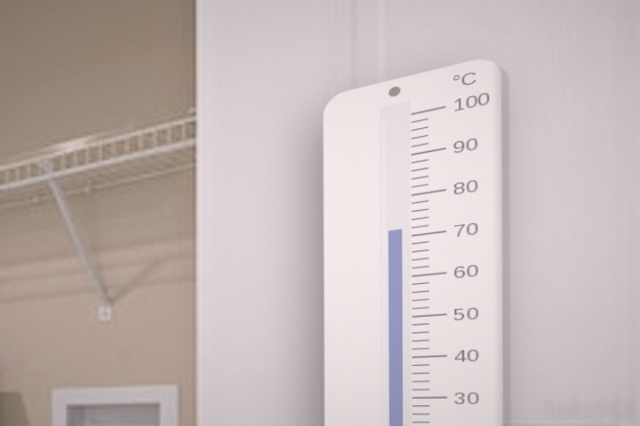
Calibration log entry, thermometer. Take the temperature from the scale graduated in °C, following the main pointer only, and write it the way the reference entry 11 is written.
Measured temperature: 72
